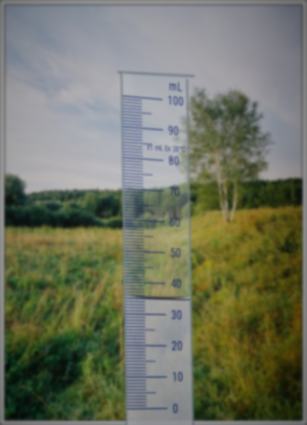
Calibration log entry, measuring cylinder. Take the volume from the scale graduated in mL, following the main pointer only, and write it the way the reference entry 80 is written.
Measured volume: 35
